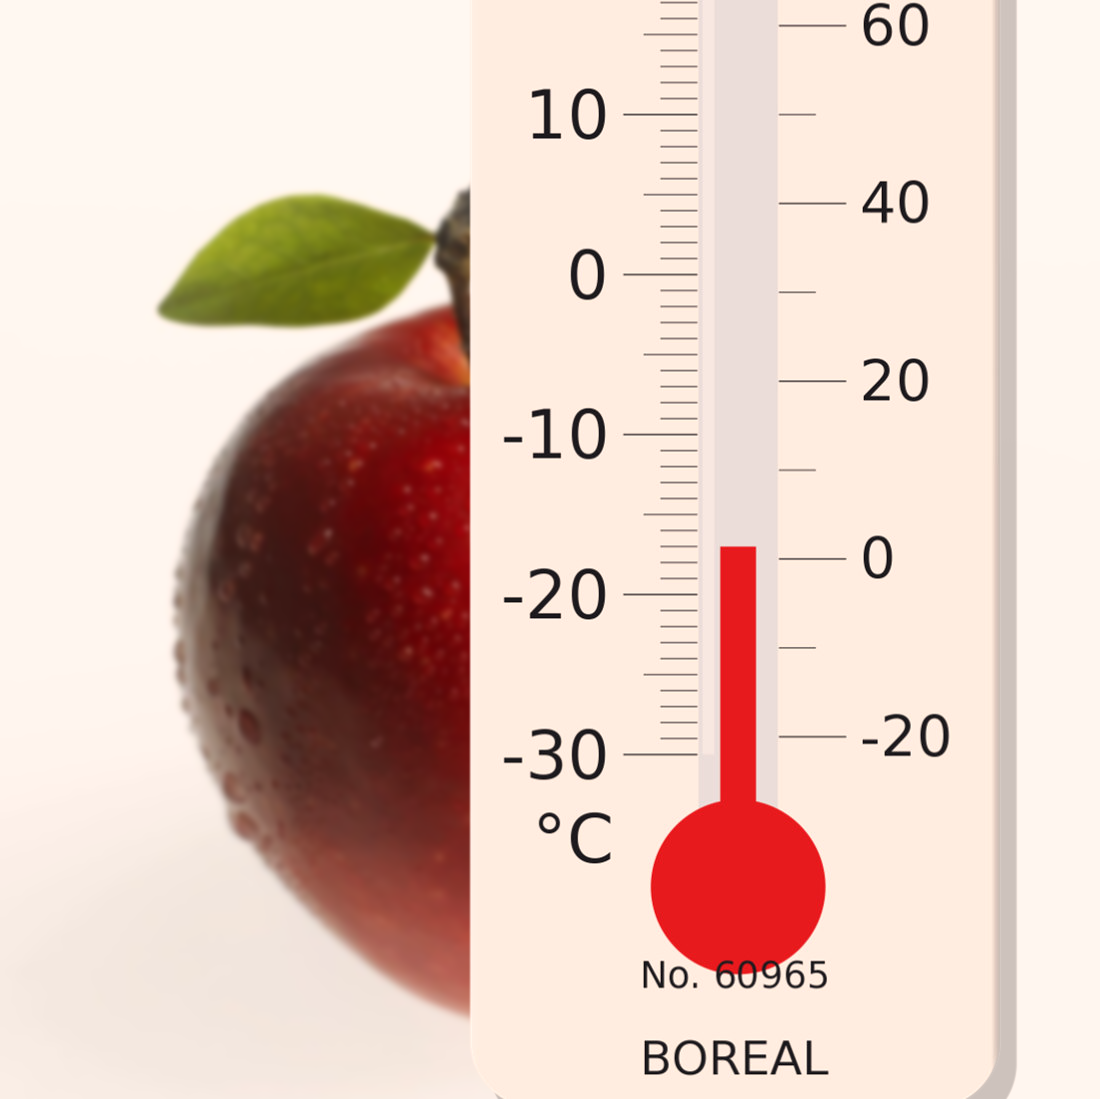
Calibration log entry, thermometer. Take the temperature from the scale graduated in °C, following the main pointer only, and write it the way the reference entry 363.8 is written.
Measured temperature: -17
